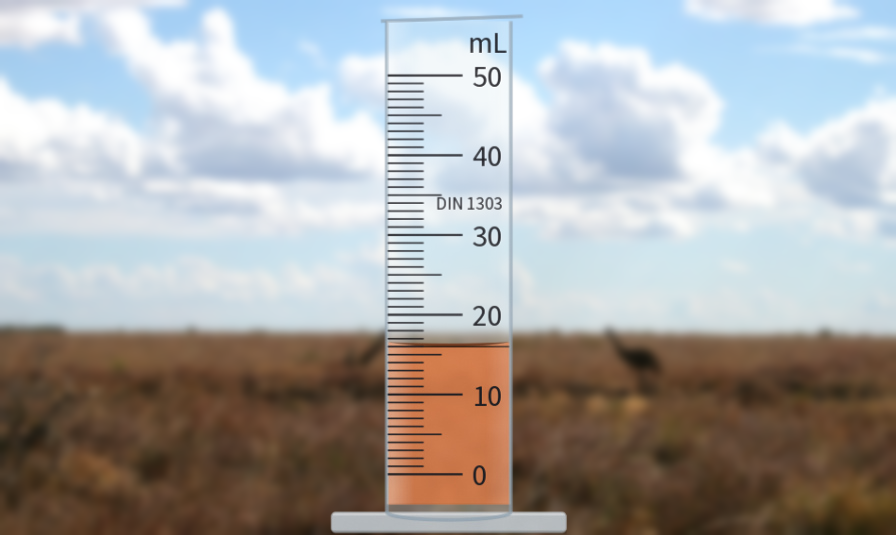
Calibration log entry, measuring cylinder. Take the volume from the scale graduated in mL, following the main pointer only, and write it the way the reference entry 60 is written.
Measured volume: 16
